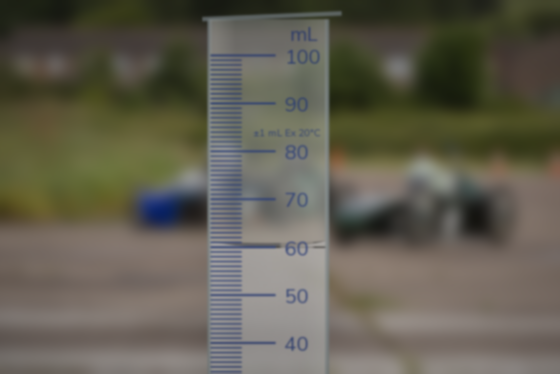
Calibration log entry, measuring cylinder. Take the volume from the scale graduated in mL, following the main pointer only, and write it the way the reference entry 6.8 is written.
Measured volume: 60
